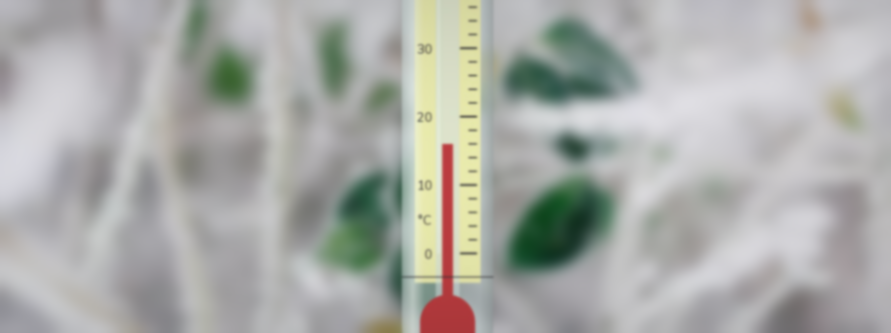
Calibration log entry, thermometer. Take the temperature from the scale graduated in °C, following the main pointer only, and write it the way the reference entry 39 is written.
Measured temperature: 16
